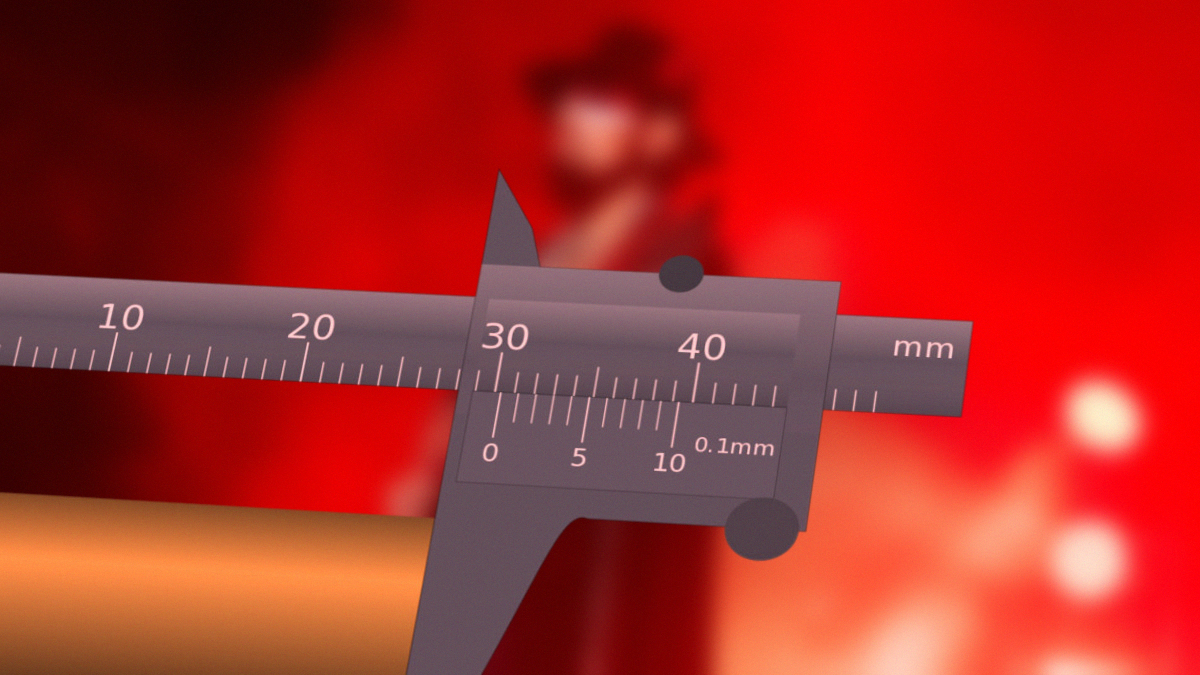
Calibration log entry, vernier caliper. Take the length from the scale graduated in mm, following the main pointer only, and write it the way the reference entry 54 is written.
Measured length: 30.3
